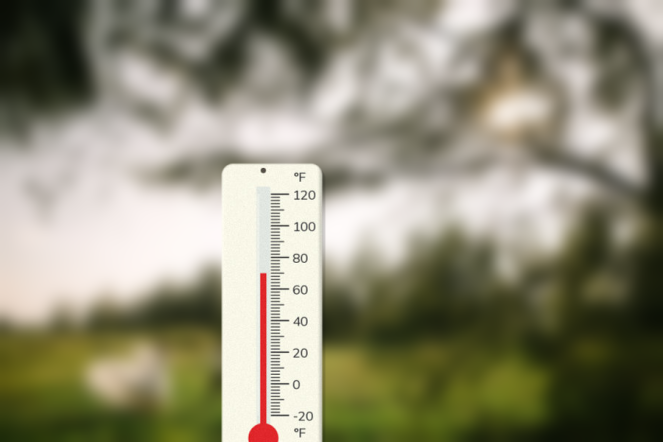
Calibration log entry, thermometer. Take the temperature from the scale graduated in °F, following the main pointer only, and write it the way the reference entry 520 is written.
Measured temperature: 70
